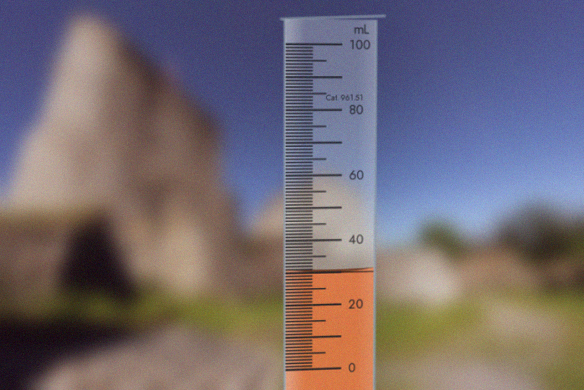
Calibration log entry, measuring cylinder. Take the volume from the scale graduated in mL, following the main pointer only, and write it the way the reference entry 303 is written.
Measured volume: 30
